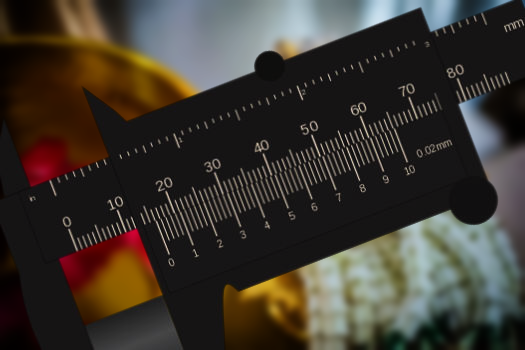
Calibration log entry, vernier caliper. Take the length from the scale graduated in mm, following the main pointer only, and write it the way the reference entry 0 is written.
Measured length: 16.2
